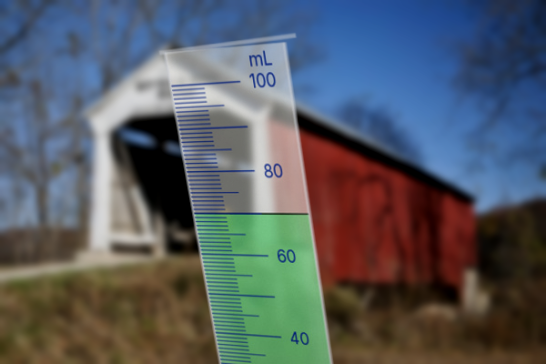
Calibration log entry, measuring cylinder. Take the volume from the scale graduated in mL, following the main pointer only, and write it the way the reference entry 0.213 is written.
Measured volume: 70
